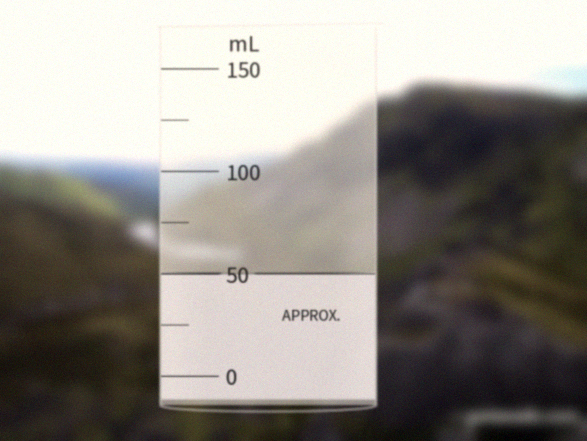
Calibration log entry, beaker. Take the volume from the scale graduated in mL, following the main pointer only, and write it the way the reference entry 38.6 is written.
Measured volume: 50
